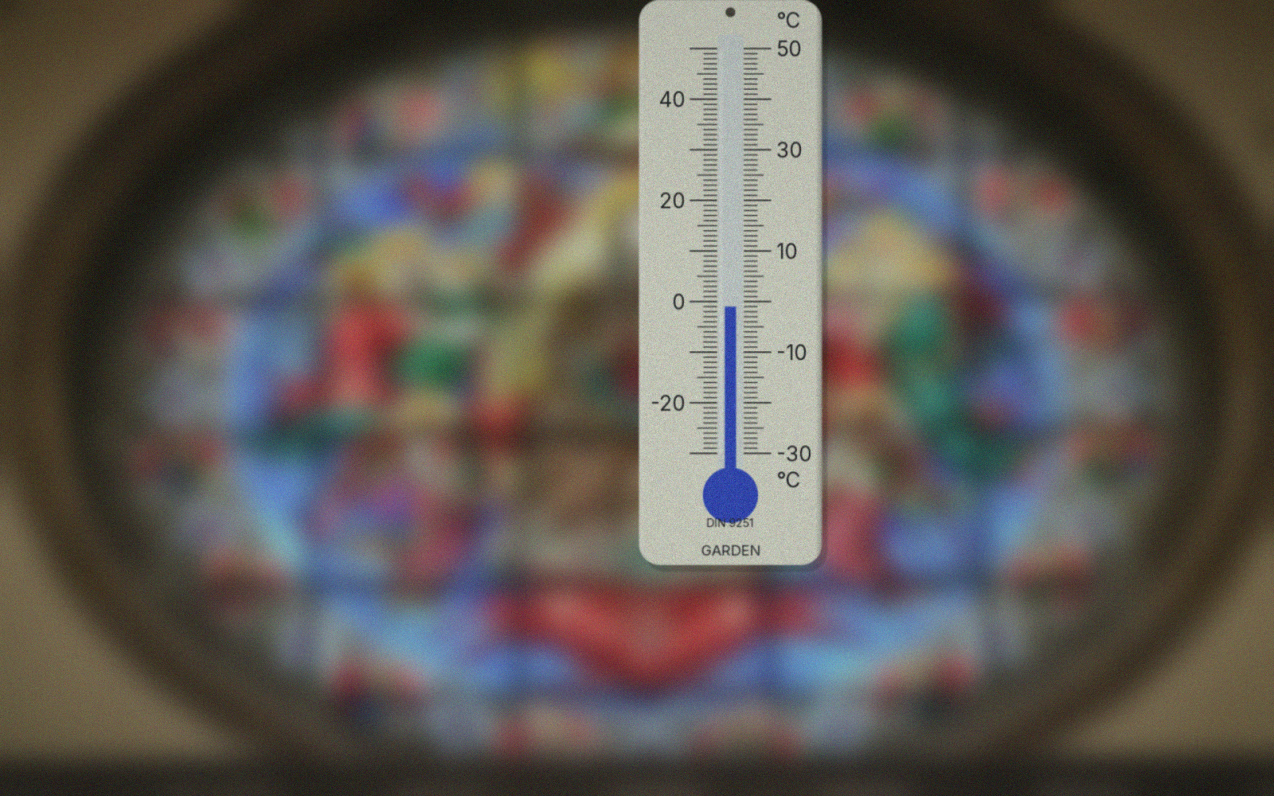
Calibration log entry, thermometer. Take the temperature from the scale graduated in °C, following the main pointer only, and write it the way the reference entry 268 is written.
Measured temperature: -1
